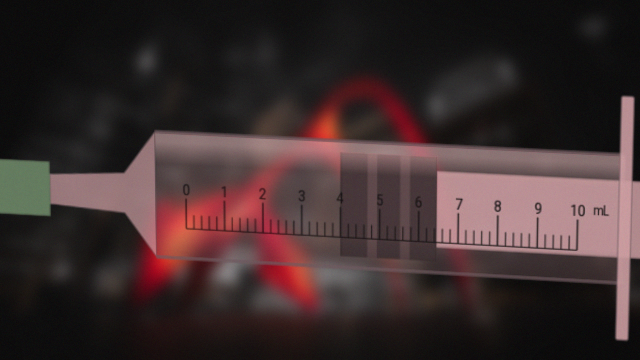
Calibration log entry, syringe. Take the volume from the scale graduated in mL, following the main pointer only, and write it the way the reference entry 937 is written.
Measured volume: 4
